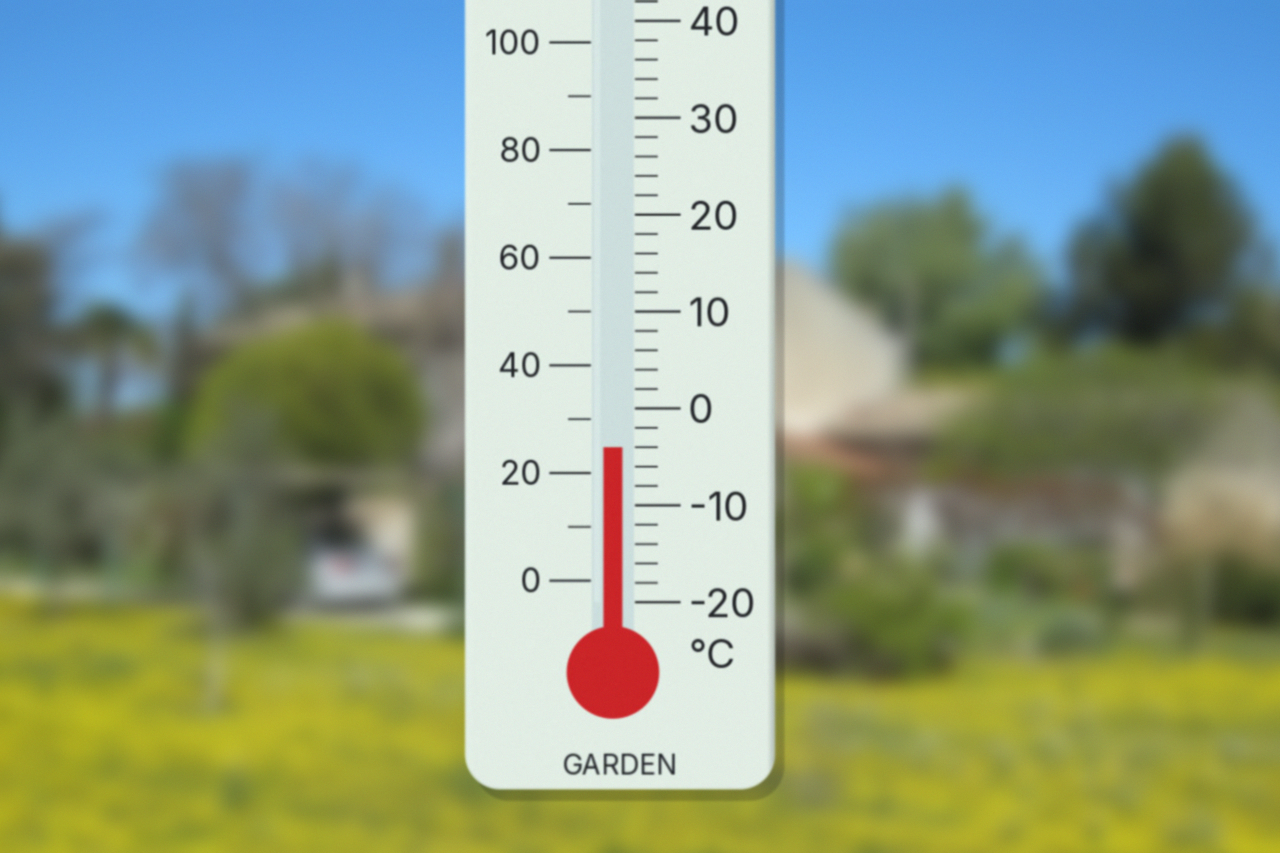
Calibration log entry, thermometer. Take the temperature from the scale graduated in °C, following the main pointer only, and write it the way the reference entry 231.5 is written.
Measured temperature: -4
